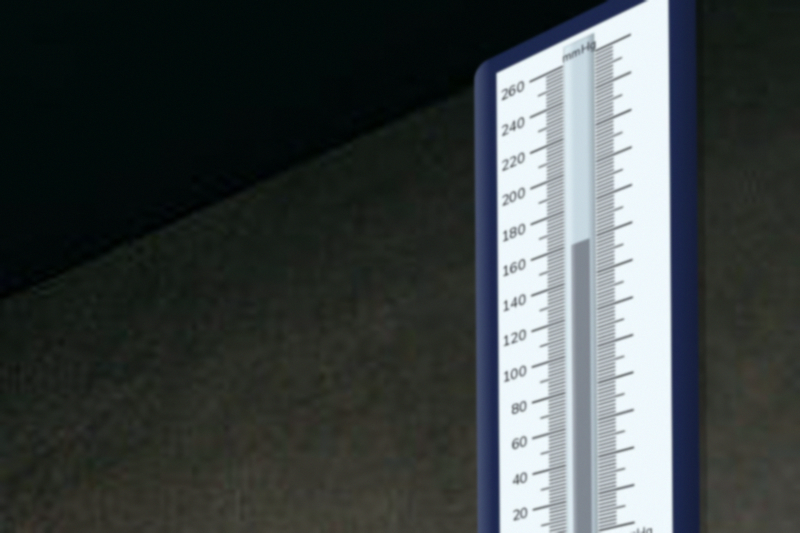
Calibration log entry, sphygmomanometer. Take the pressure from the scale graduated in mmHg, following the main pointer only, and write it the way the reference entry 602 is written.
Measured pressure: 160
